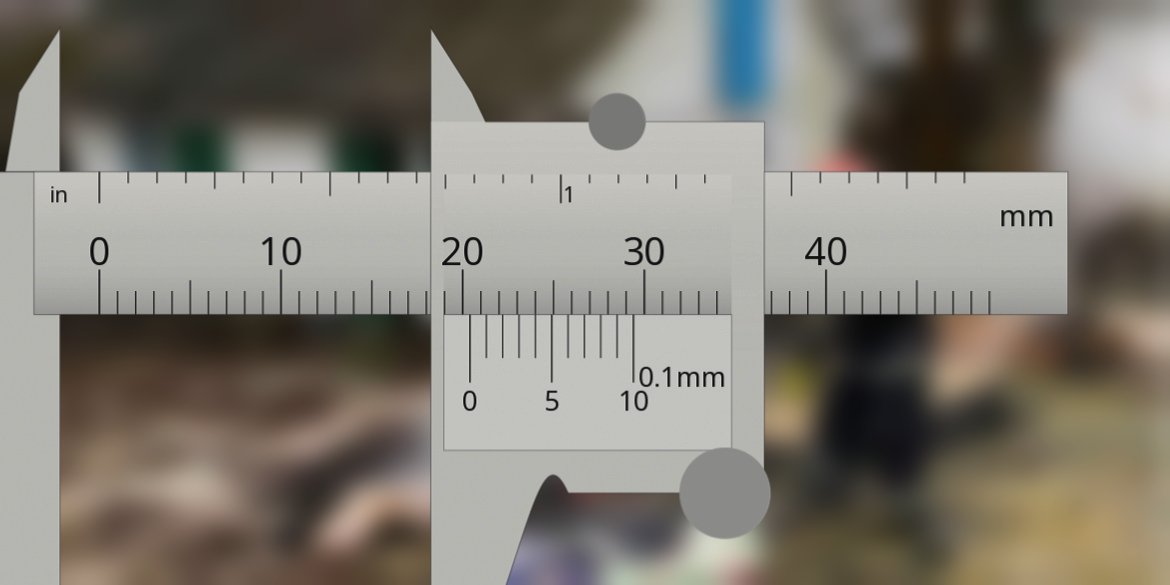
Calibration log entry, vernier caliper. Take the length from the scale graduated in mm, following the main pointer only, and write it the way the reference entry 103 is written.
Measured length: 20.4
